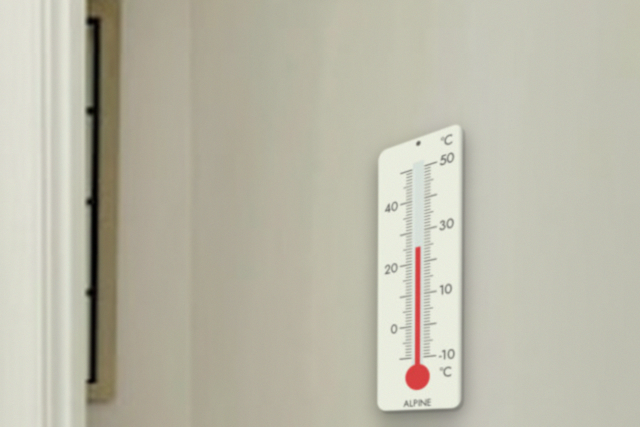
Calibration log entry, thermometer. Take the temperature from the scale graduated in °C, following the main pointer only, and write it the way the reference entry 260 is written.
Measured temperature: 25
